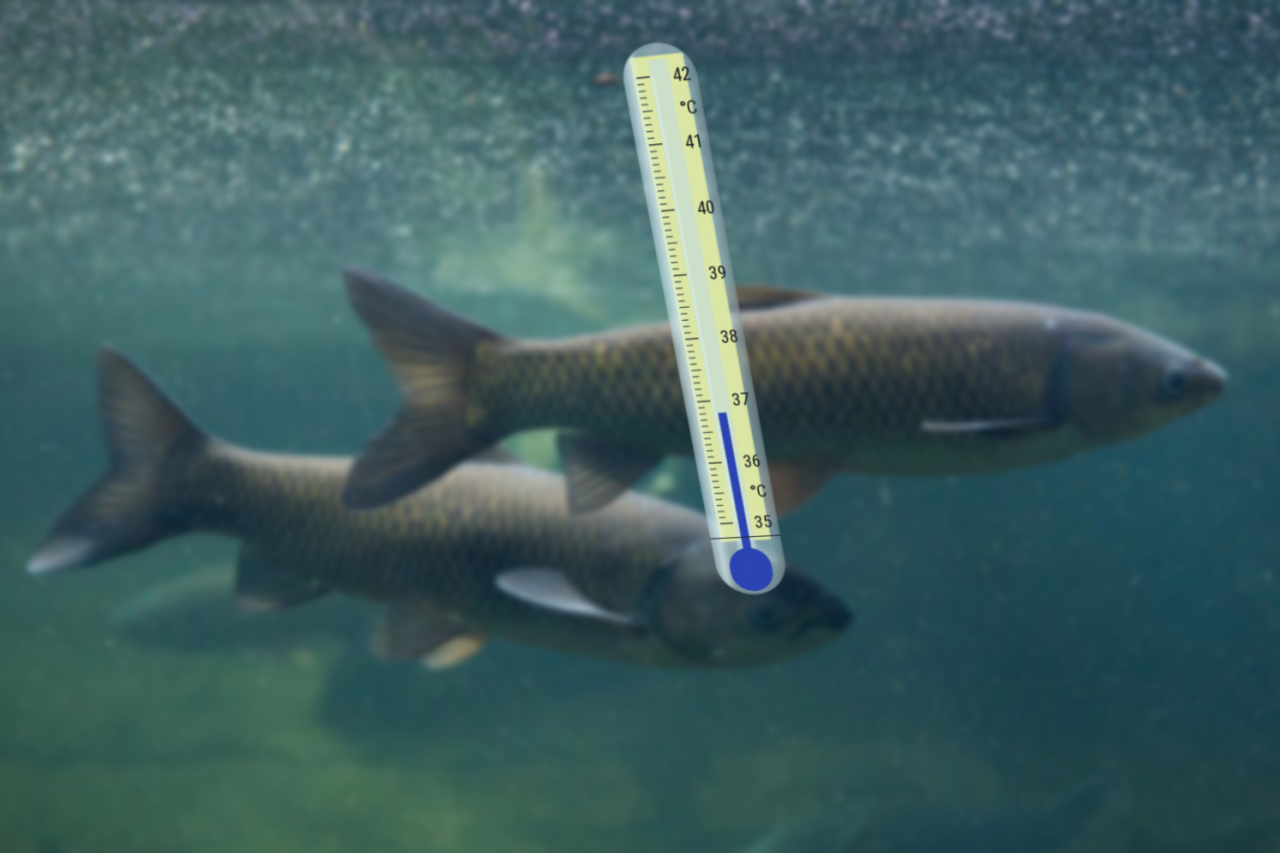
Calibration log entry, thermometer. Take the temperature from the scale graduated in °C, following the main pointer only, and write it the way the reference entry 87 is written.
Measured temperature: 36.8
